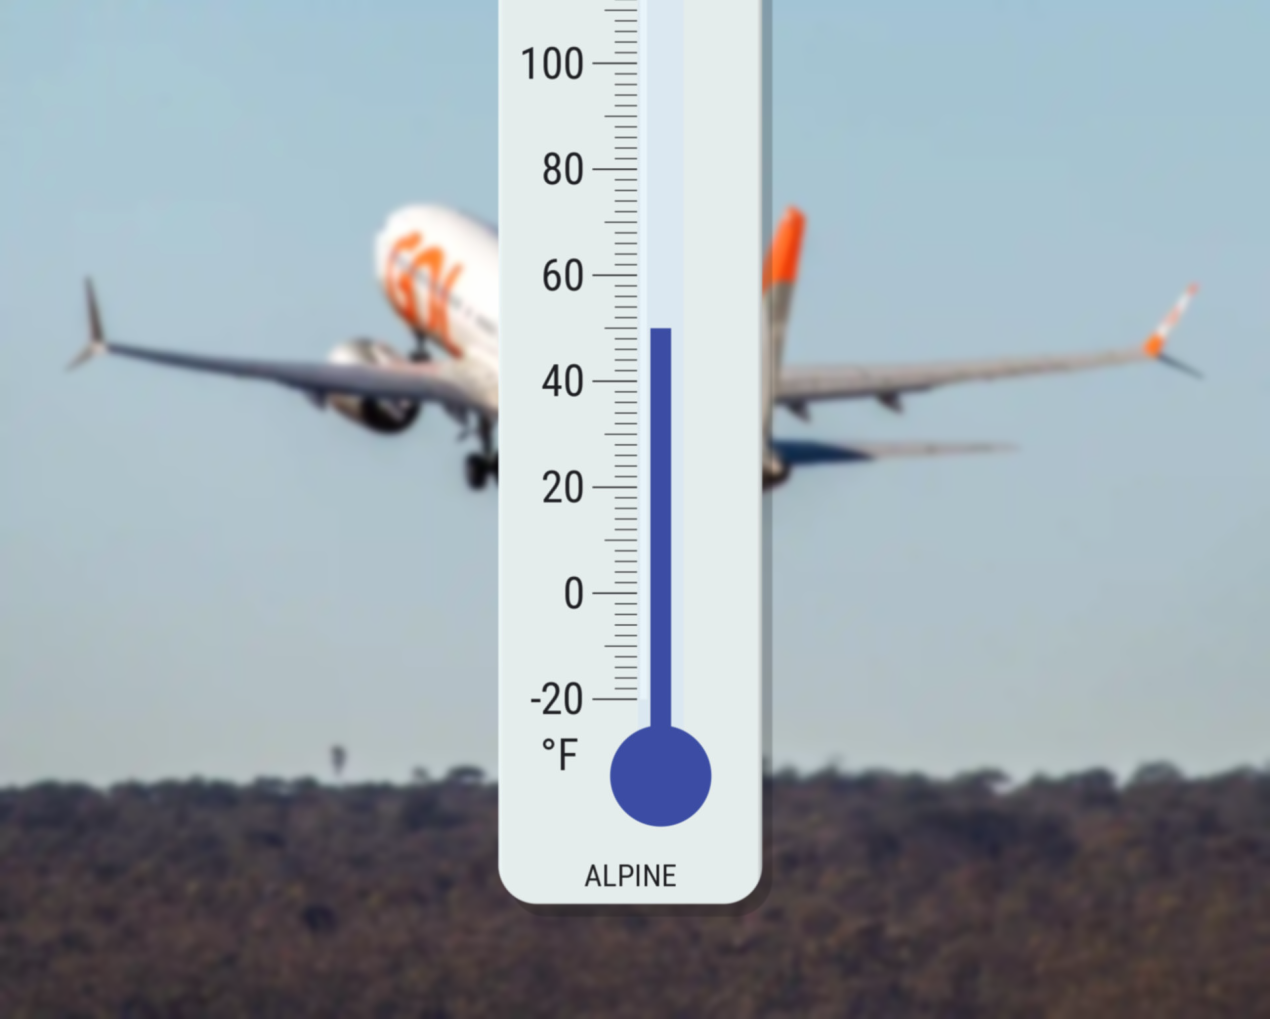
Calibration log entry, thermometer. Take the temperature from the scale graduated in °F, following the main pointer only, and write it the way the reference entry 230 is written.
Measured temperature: 50
